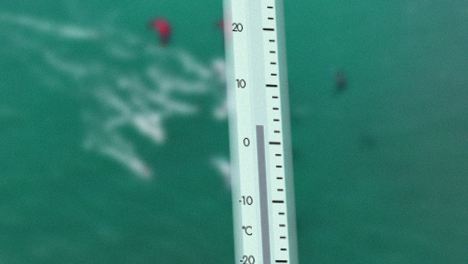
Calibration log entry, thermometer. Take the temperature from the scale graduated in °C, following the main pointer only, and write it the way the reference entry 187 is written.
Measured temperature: 3
